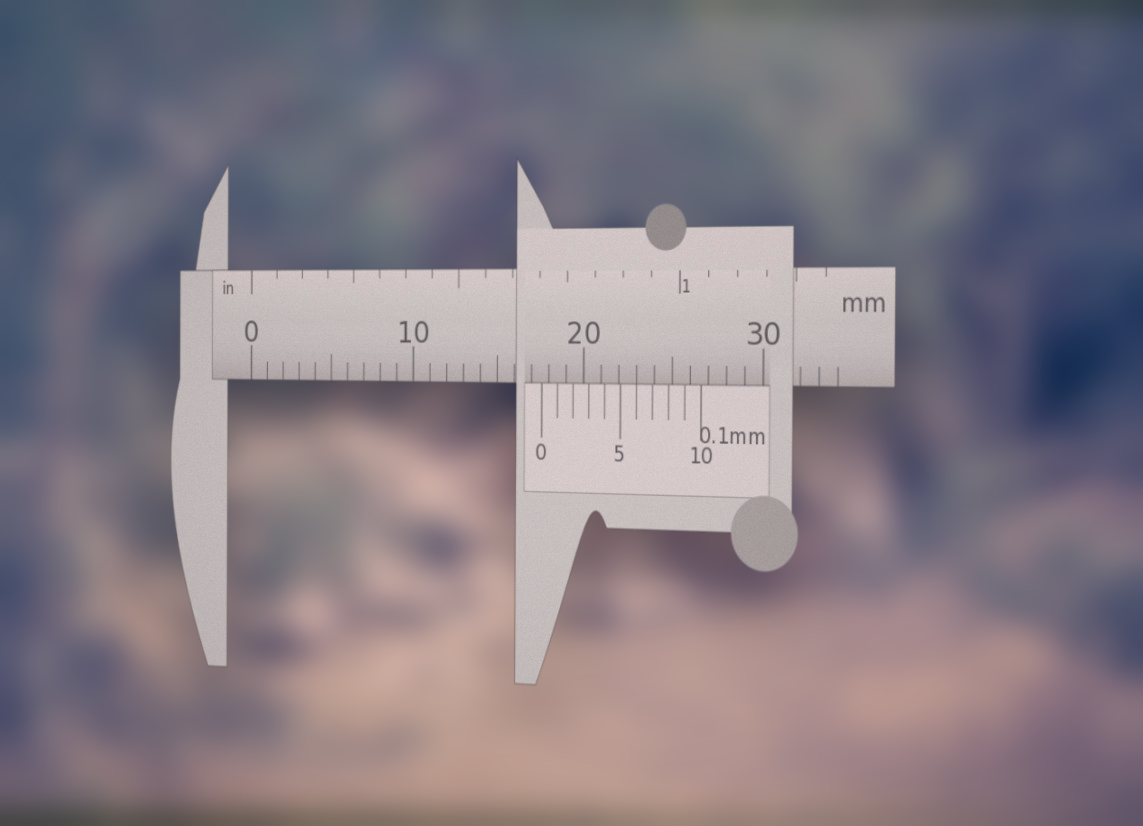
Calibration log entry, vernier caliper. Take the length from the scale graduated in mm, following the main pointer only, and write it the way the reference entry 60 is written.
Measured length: 17.6
